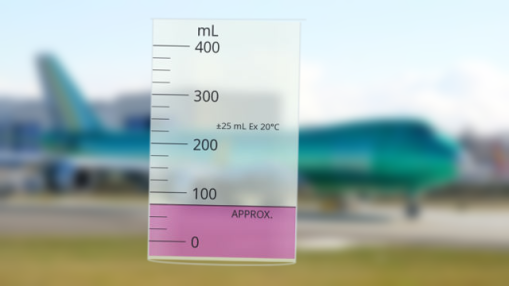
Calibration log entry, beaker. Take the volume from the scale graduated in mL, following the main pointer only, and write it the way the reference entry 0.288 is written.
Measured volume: 75
